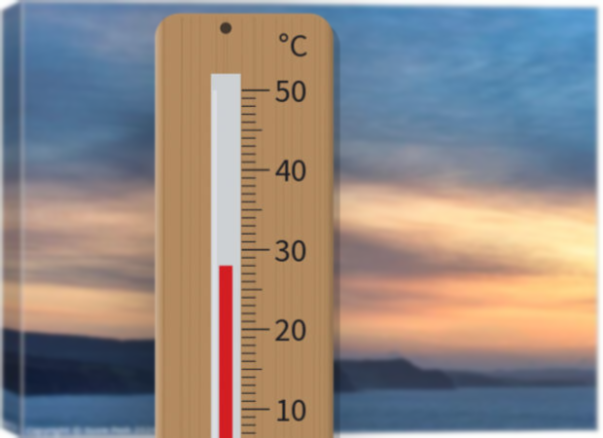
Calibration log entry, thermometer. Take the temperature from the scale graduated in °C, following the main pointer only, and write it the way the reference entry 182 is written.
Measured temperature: 28
